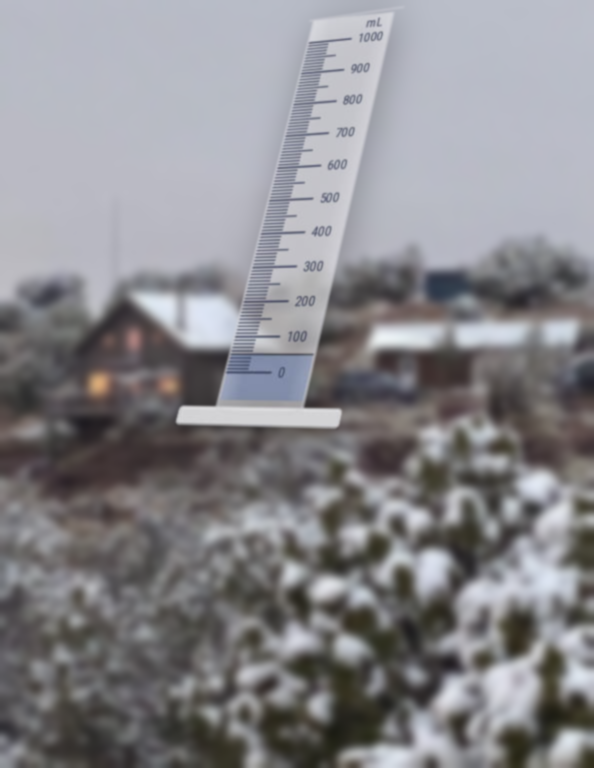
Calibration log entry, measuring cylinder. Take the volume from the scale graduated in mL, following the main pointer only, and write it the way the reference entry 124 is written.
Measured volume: 50
